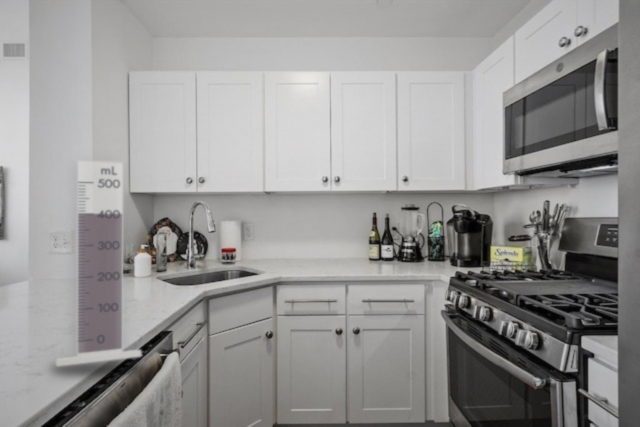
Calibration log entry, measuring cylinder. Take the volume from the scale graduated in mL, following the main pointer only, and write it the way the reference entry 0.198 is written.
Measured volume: 400
